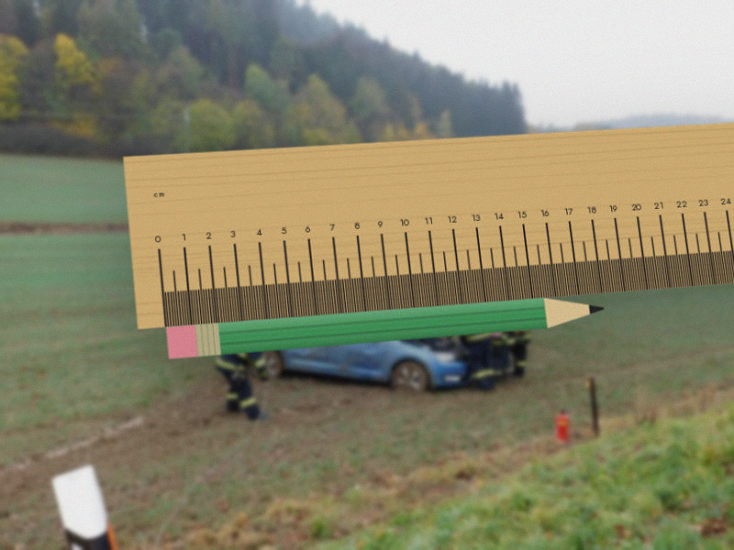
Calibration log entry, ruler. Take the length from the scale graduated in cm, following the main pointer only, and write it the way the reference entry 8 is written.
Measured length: 18
